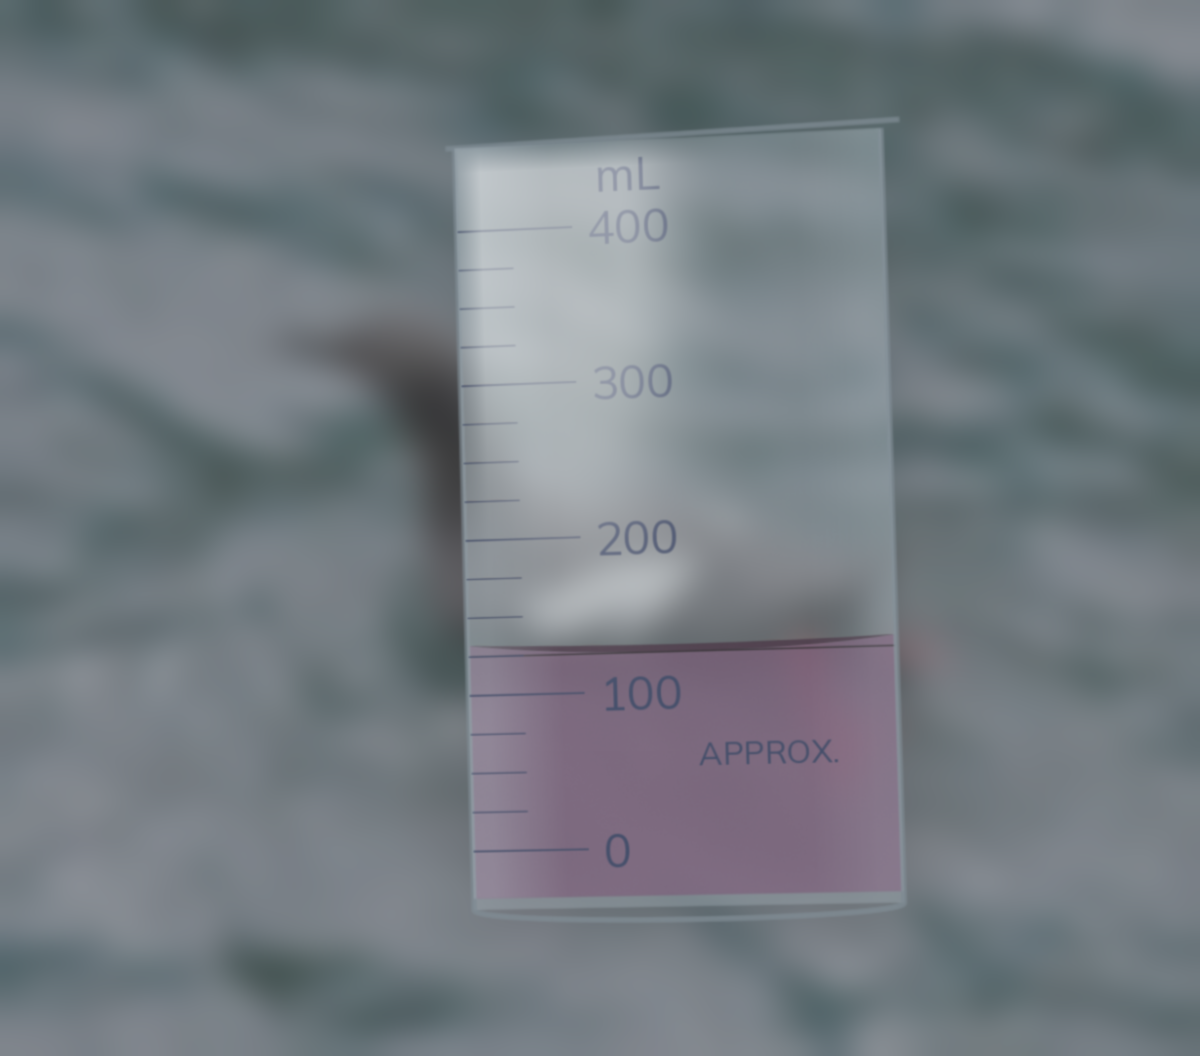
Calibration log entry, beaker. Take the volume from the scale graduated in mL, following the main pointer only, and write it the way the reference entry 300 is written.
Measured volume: 125
